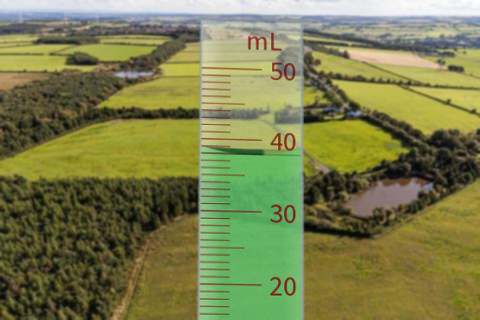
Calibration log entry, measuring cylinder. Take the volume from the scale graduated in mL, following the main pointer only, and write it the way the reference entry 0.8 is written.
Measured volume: 38
